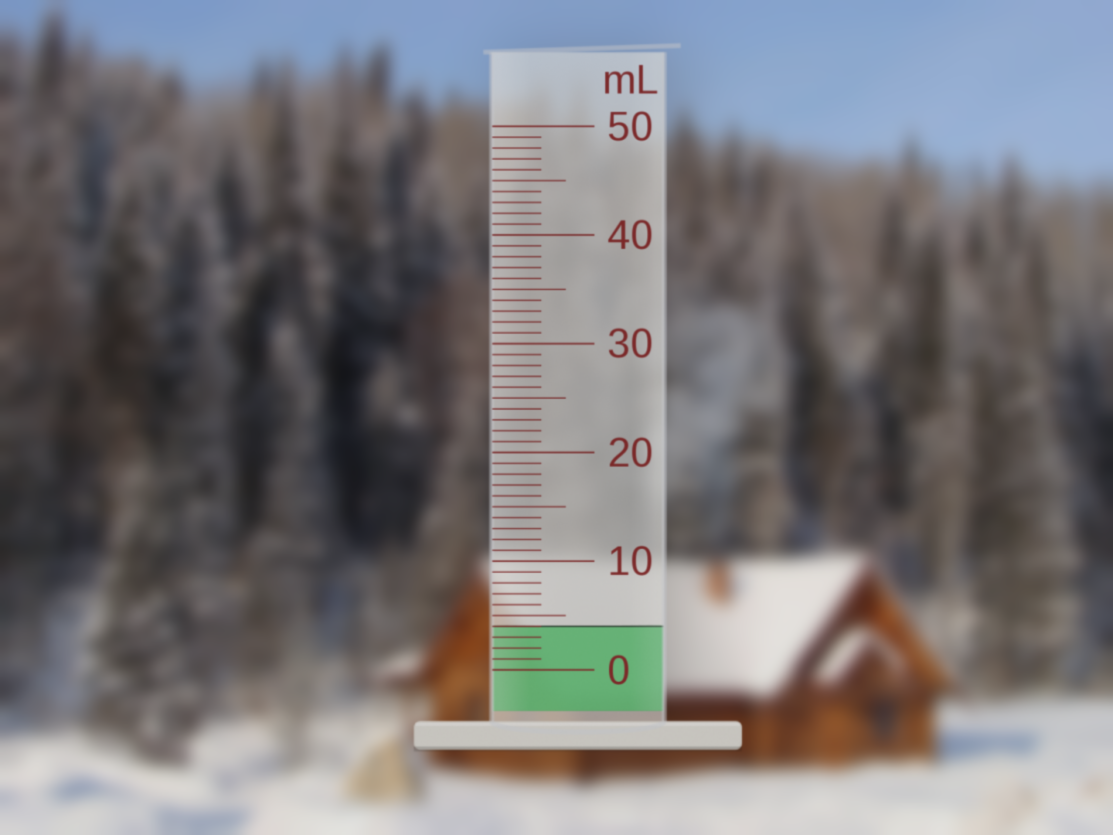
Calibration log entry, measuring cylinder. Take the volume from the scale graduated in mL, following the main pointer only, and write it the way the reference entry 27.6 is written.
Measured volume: 4
